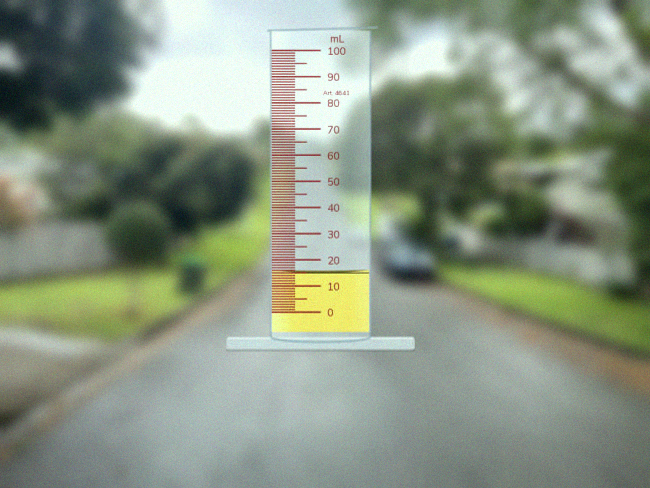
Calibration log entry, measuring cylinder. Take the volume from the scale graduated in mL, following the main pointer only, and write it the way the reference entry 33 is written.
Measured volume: 15
